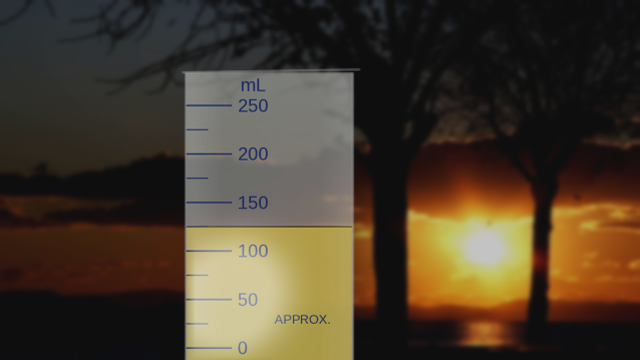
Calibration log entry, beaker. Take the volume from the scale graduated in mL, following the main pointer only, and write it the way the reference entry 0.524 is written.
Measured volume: 125
